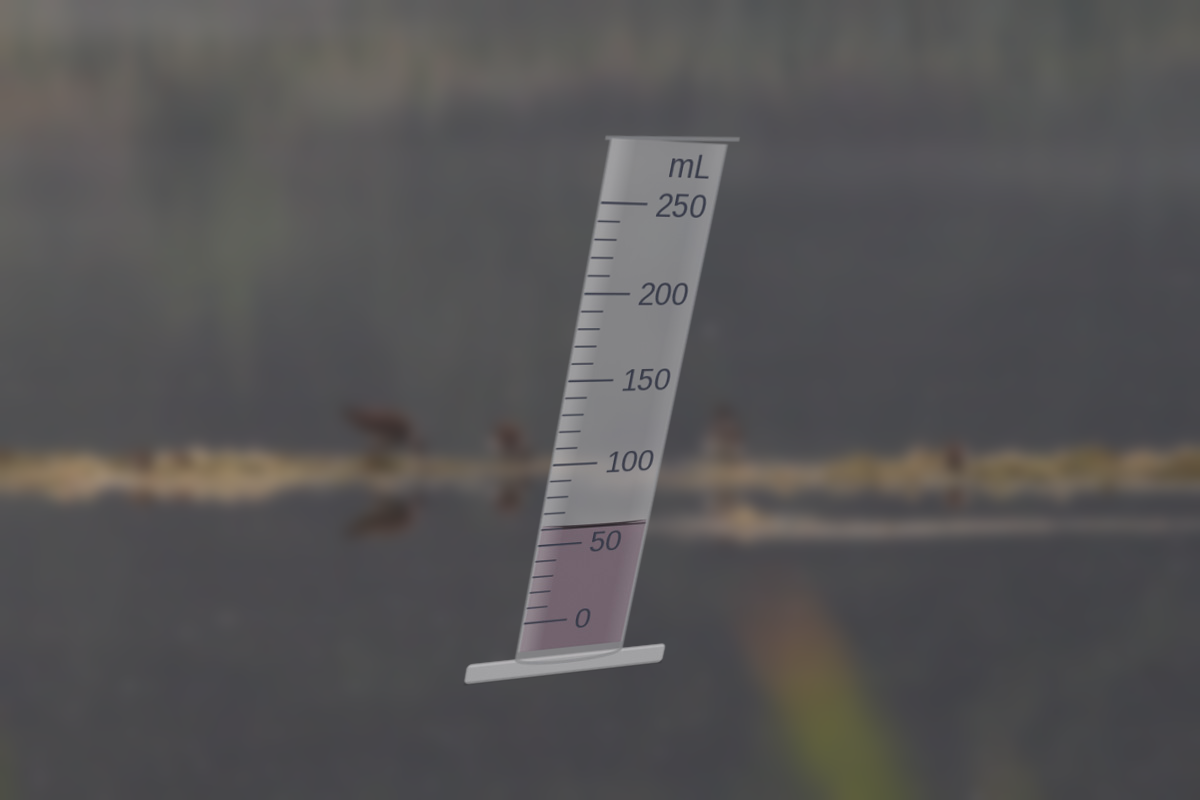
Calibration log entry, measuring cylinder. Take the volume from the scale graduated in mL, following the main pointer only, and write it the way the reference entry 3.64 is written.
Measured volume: 60
